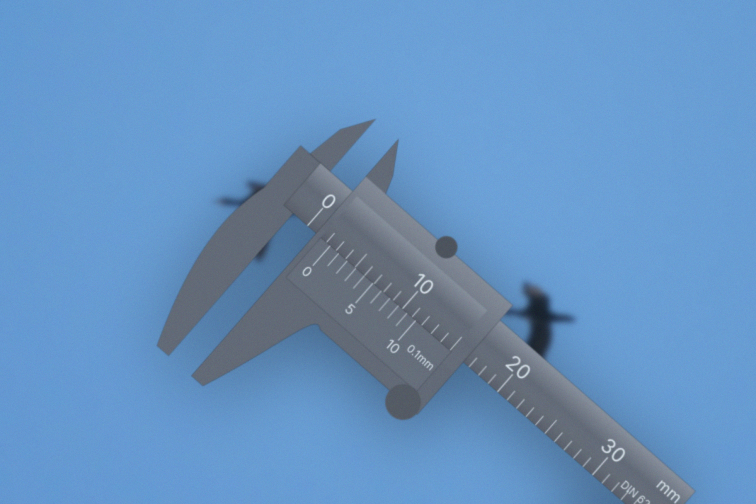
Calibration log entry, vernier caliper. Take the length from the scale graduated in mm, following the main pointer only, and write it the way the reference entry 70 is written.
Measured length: 2.4
